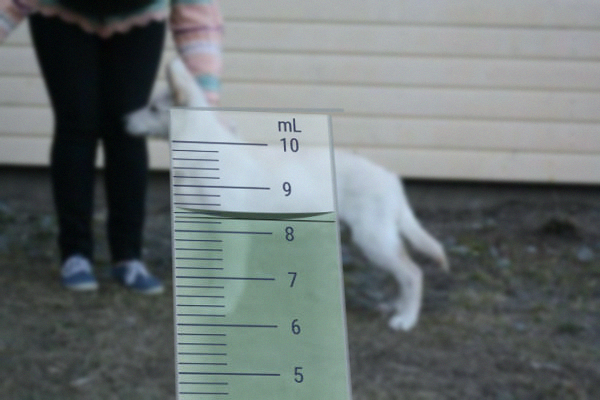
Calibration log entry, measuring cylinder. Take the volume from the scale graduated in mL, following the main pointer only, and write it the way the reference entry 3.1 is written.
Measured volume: 8.3
